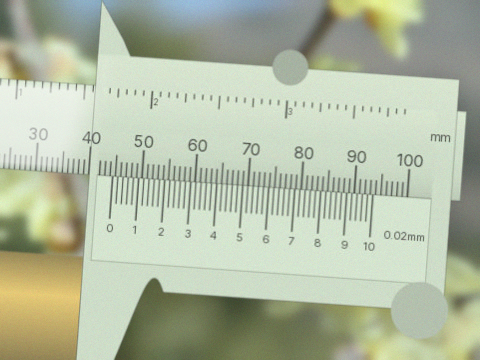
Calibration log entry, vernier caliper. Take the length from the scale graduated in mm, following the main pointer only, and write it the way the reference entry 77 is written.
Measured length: 44.5
